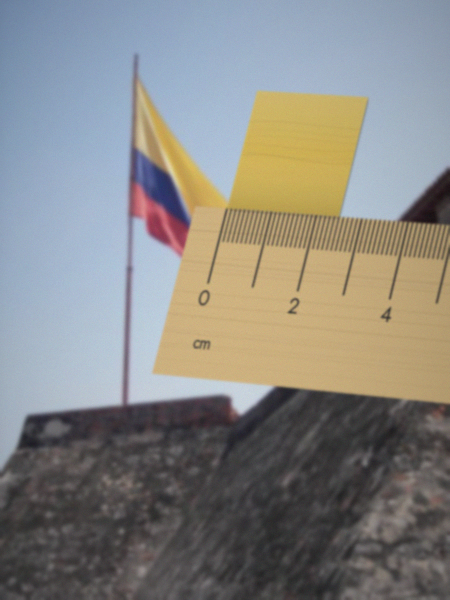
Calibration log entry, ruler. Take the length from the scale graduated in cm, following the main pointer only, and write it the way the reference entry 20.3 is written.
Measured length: 2.5
